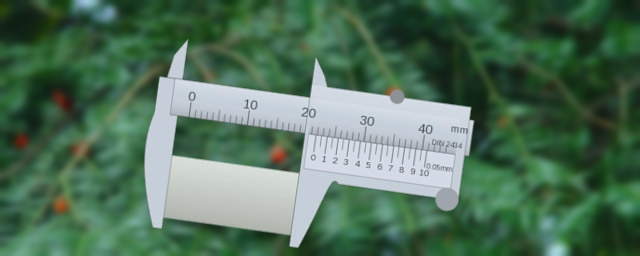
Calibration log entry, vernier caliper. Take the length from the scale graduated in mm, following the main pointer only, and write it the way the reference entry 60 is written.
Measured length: 21.8
